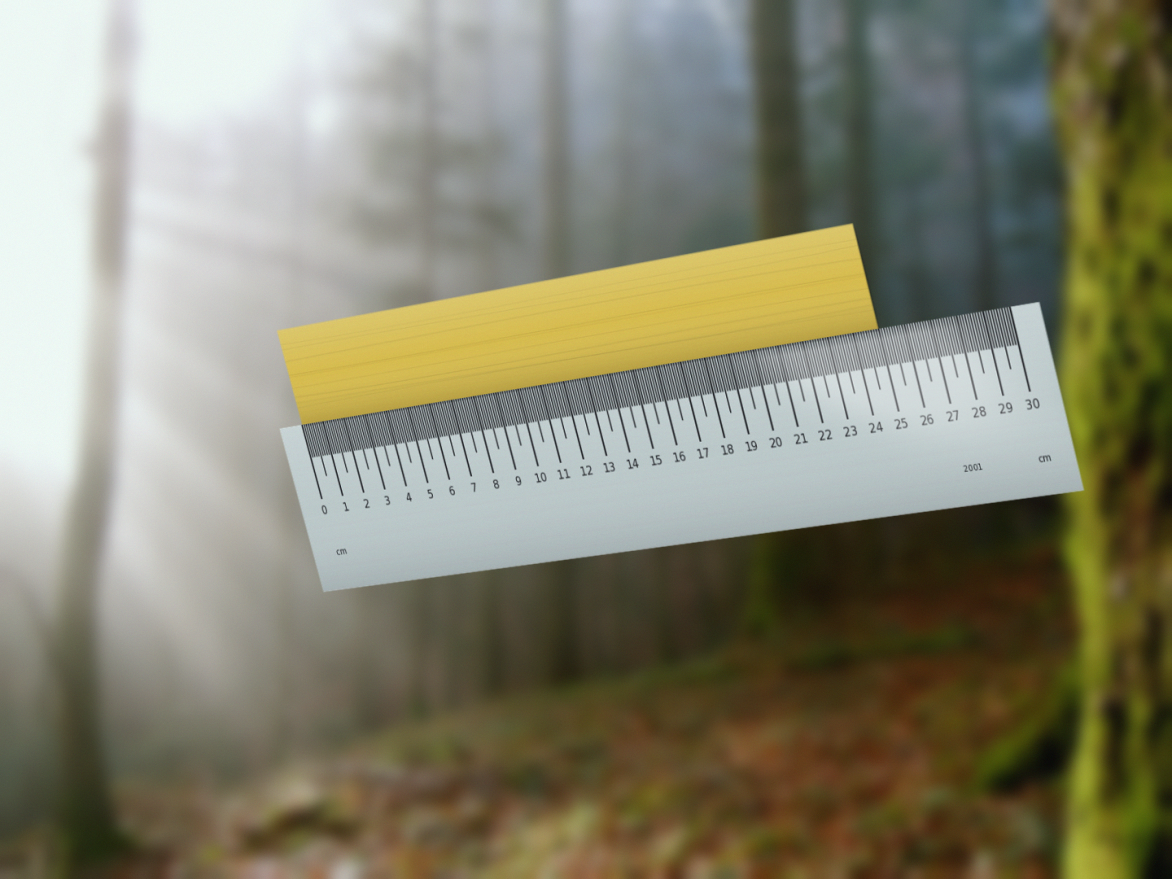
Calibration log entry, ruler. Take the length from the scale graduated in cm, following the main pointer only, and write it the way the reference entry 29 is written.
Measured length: 25
